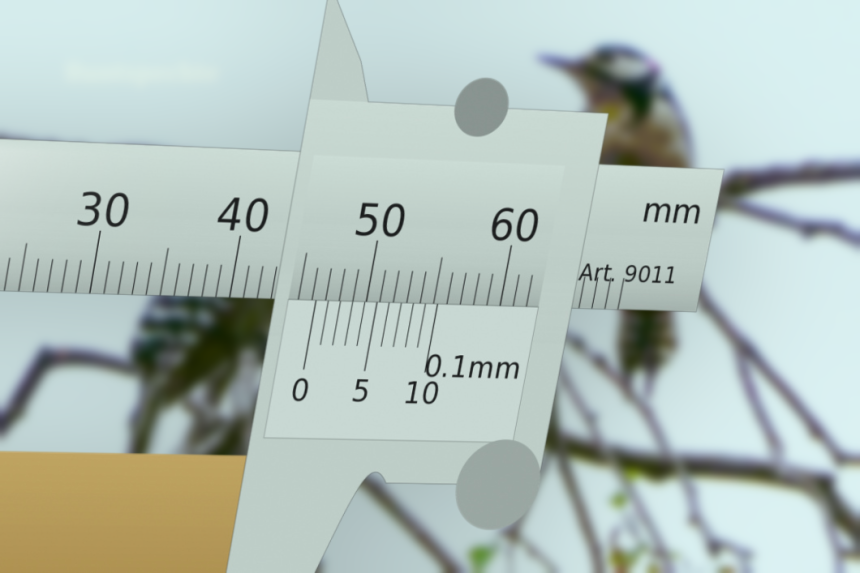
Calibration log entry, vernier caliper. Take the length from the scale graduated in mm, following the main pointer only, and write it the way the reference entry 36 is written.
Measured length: 46.3
